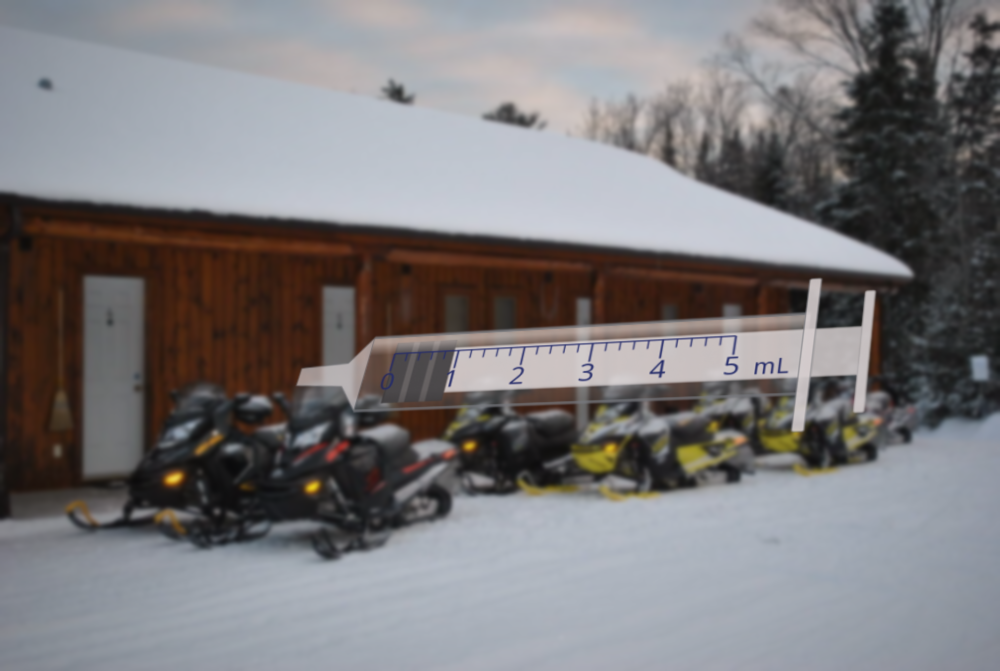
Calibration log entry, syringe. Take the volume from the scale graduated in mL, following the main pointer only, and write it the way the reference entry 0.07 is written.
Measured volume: 0
